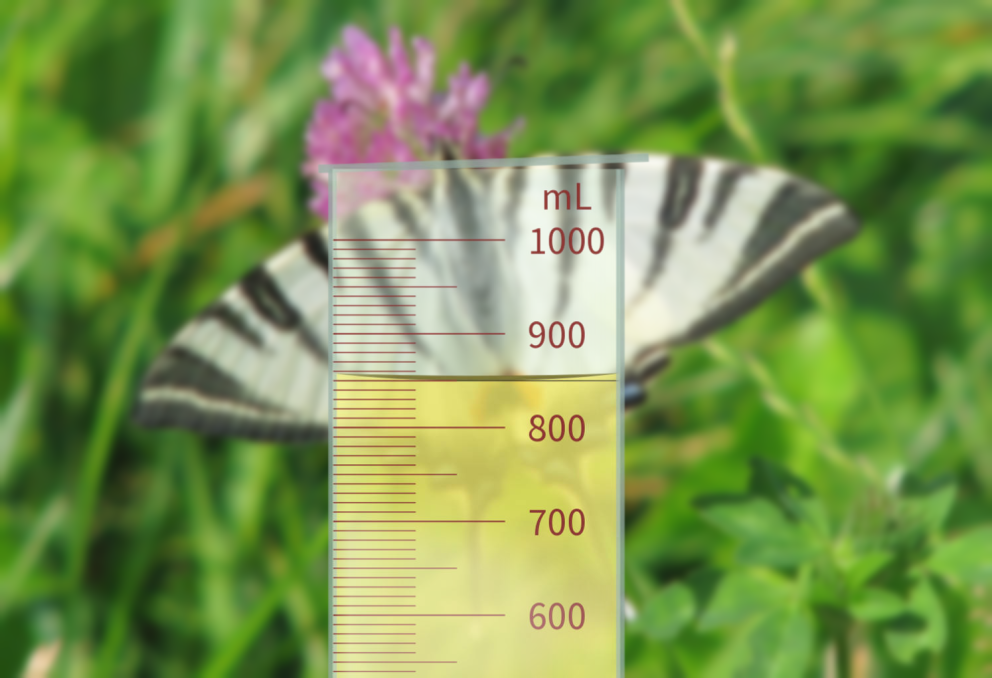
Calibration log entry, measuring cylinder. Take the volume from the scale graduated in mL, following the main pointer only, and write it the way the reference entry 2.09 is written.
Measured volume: 850
